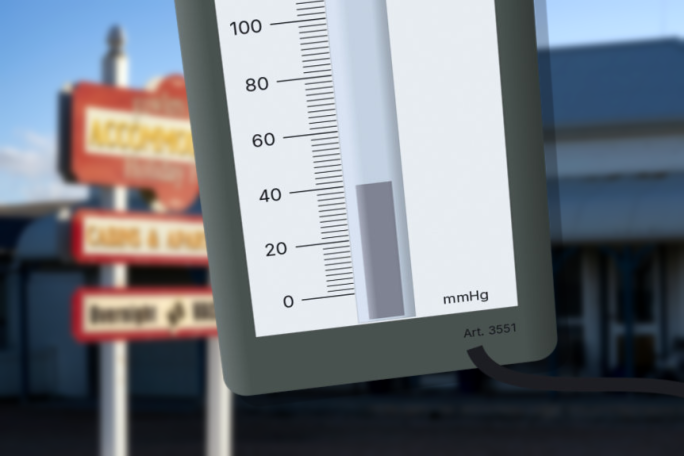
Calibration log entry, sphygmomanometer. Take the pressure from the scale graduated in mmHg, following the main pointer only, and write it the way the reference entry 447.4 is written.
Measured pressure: 40
